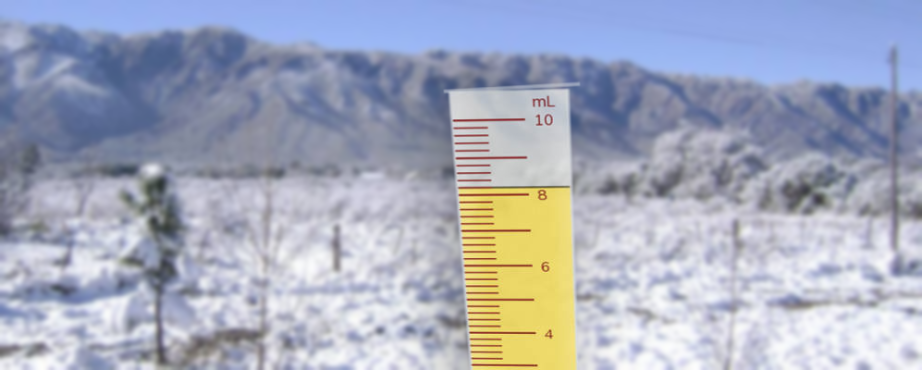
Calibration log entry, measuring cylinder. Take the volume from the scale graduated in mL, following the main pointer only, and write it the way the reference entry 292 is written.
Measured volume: 8.2
